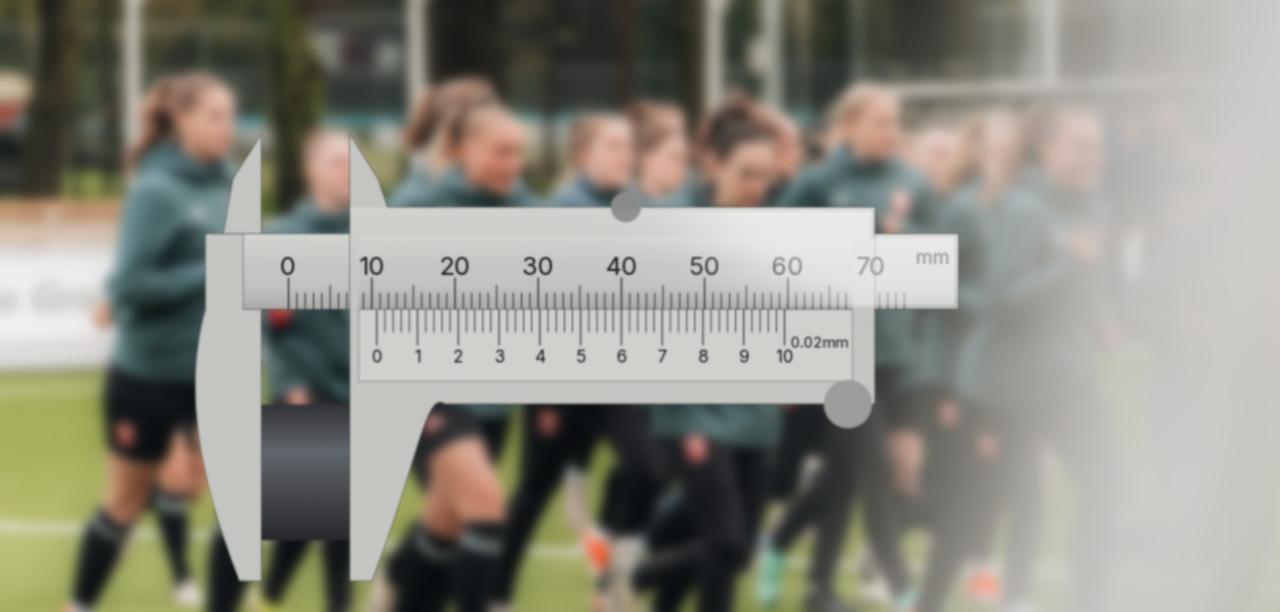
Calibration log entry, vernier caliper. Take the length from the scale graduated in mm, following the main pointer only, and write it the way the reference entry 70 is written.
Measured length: 10.6
